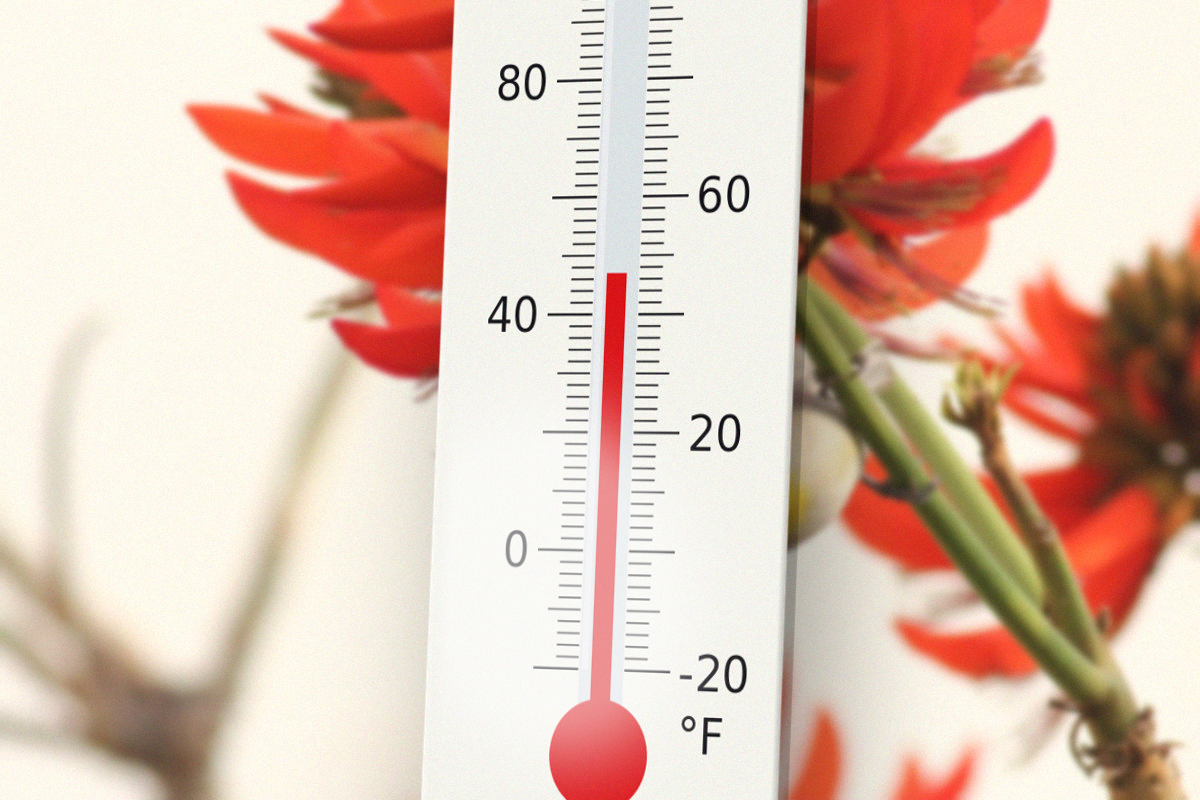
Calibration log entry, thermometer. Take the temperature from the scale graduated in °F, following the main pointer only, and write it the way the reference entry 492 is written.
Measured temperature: 47
